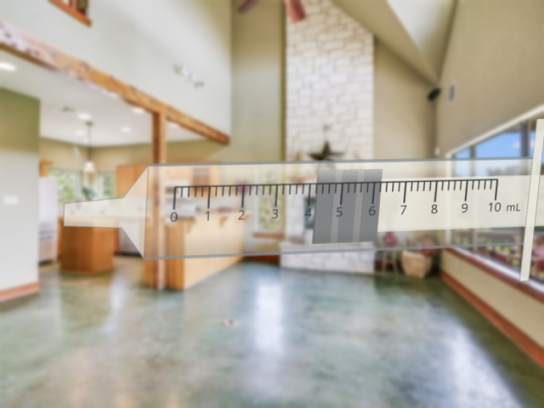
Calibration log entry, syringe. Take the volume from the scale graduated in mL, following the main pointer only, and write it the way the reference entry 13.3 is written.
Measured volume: 4.2
